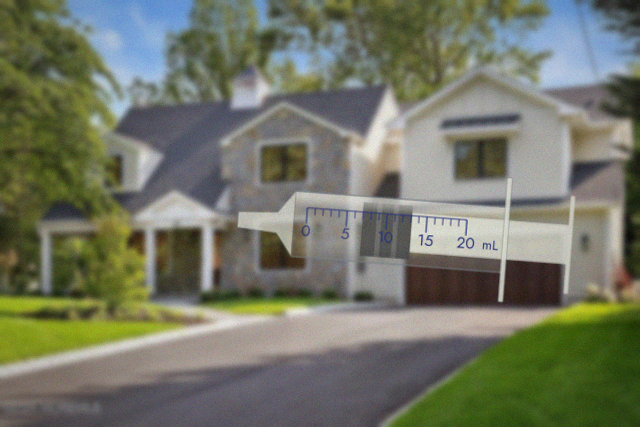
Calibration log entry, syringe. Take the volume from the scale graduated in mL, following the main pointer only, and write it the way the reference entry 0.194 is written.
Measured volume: 7
